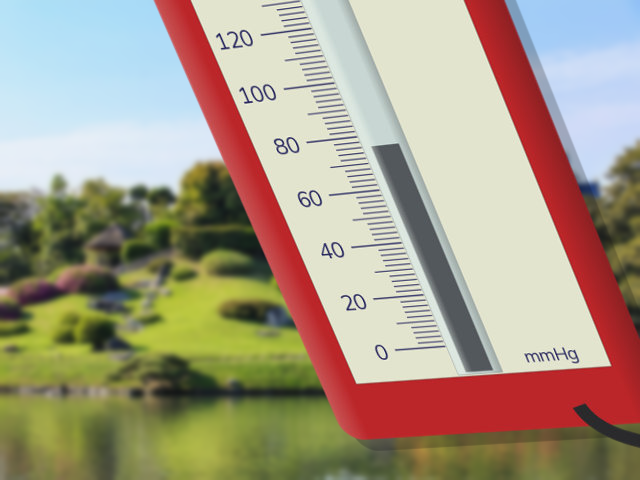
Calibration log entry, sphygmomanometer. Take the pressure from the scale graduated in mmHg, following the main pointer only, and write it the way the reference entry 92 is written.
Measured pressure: 76
